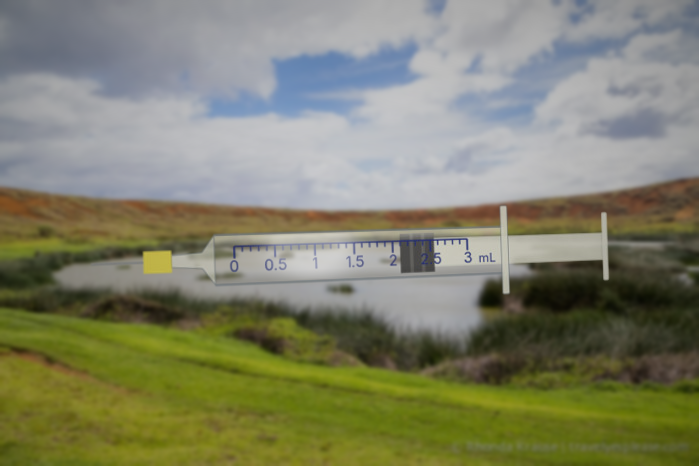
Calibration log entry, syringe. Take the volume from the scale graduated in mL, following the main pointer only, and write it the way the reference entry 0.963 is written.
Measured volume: 2.1
